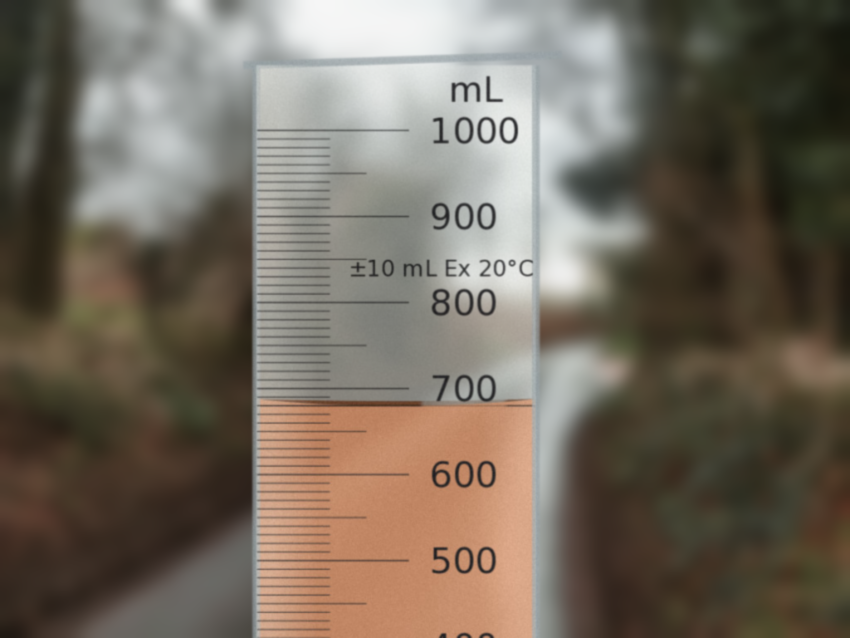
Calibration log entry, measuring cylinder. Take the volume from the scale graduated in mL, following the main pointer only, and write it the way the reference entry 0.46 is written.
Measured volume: 680
